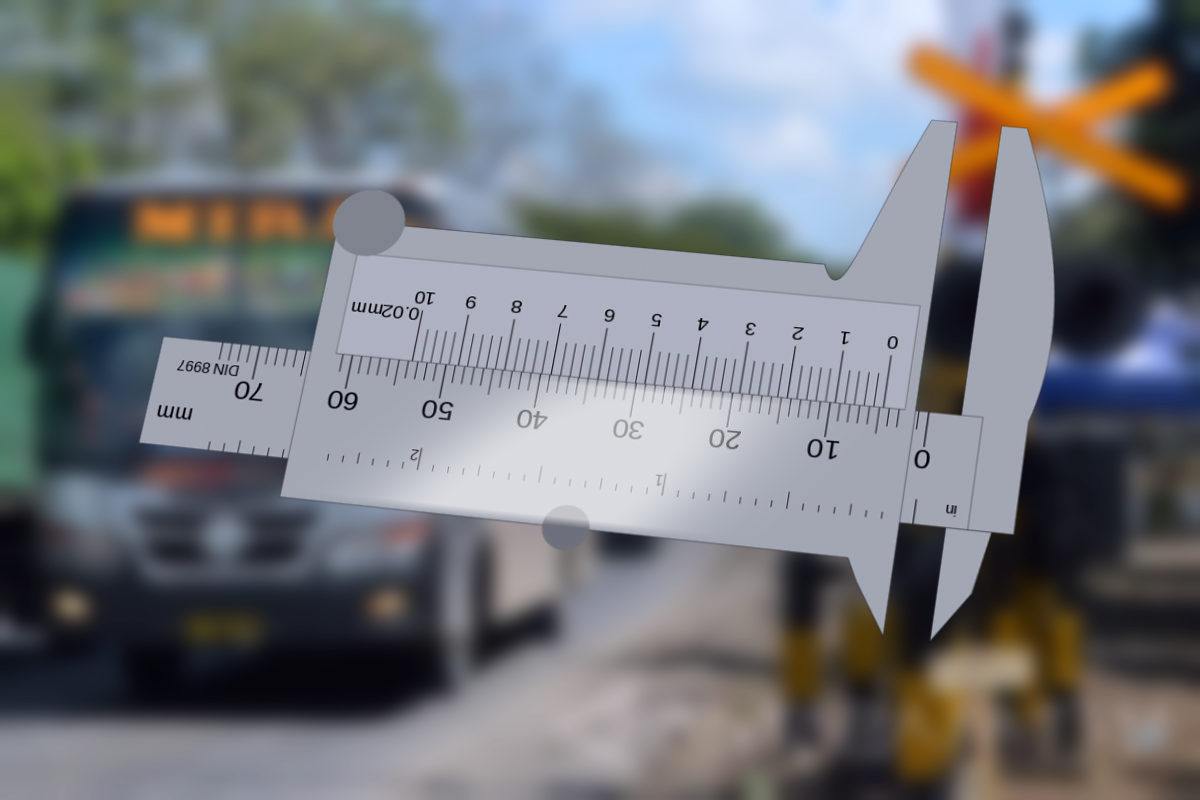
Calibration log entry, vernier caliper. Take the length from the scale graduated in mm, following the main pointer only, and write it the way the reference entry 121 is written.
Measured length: 4.6
